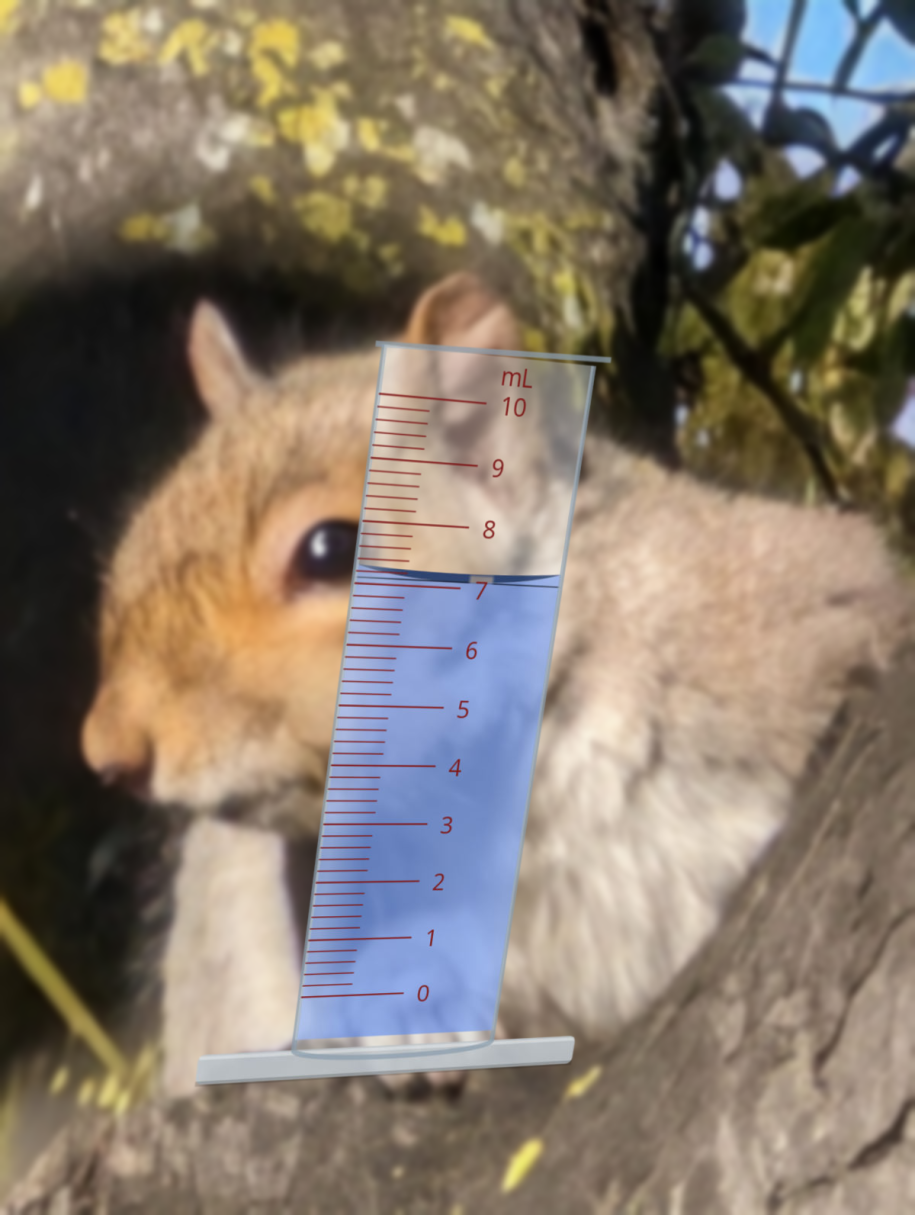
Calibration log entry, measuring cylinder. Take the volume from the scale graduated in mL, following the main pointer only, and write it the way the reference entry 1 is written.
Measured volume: 7.1
